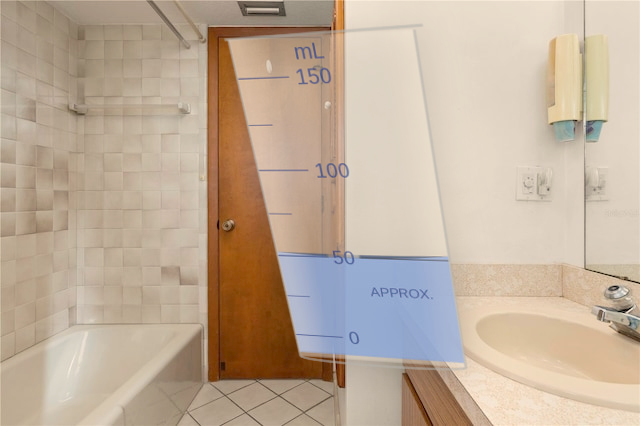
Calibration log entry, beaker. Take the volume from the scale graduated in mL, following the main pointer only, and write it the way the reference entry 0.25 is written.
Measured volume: 50
